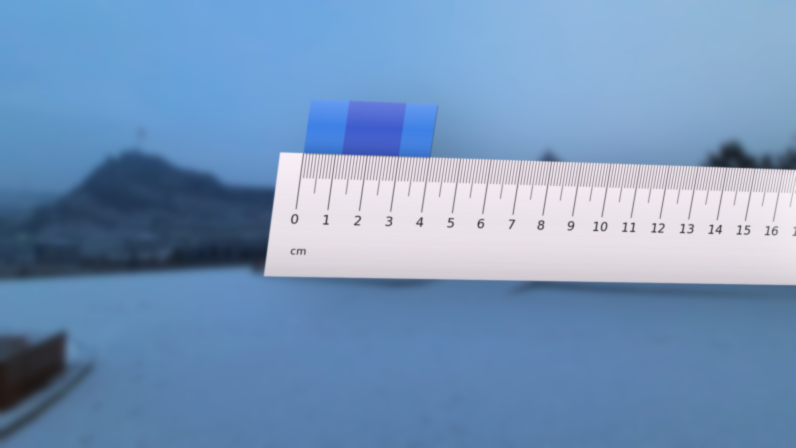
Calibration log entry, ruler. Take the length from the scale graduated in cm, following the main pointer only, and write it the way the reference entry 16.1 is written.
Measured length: 4
